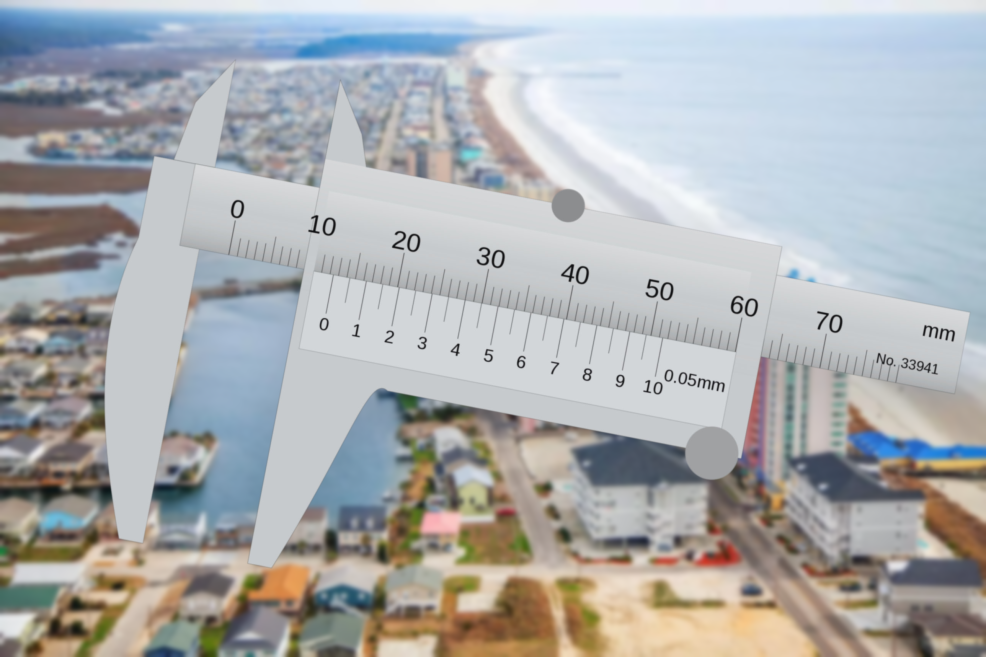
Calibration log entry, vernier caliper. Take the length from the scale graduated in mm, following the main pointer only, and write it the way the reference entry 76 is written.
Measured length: 12.4
